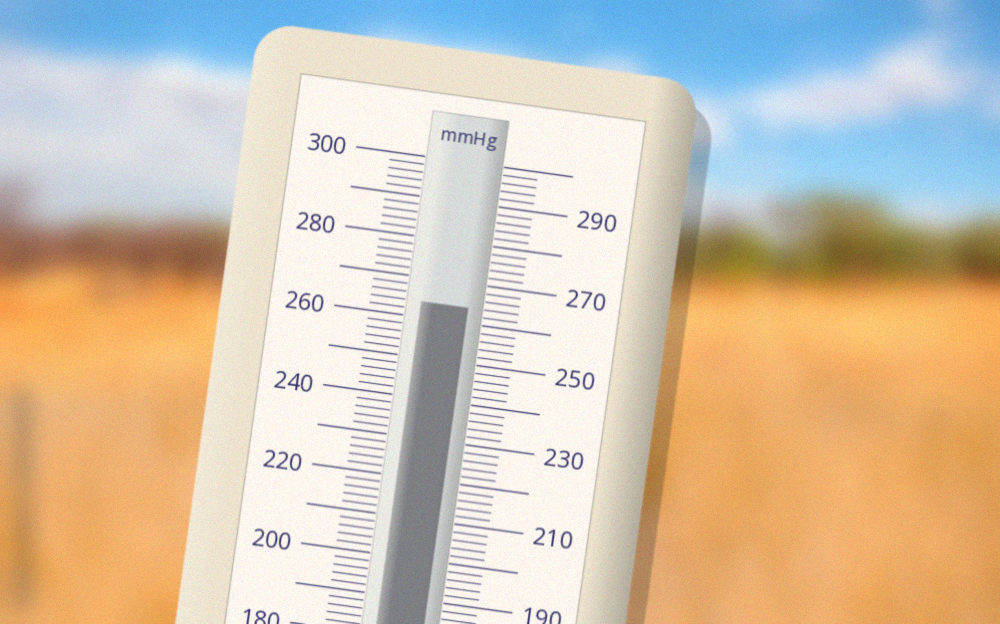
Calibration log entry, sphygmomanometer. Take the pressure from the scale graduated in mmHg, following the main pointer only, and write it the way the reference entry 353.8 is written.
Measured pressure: 264
